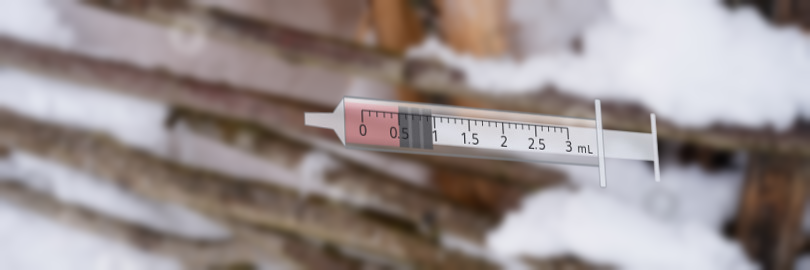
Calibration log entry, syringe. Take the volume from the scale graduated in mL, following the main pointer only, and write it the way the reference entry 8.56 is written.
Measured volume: 0.5
